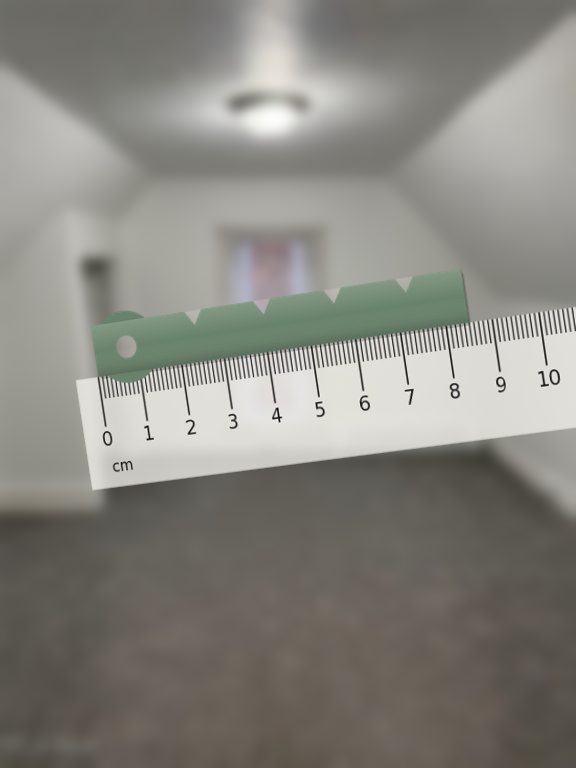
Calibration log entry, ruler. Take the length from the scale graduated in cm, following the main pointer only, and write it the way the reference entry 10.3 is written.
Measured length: 8.5
